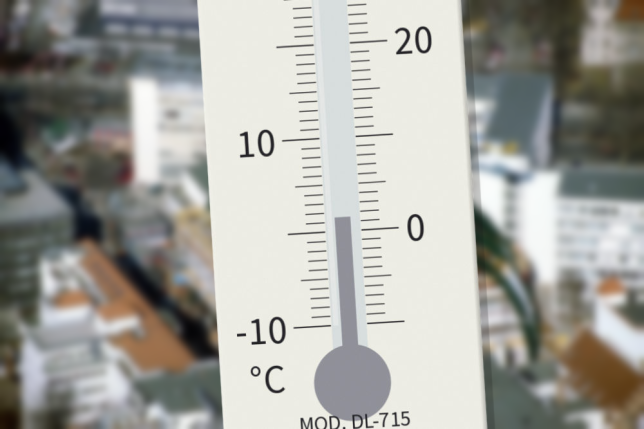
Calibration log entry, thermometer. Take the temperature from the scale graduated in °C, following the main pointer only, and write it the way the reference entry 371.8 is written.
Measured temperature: 1.5
